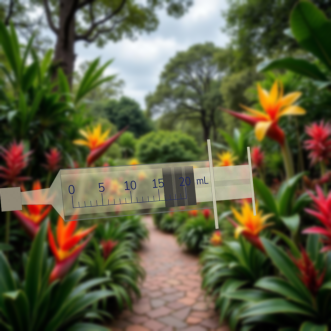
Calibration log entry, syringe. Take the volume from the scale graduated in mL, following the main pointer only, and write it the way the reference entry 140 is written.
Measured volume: 16
